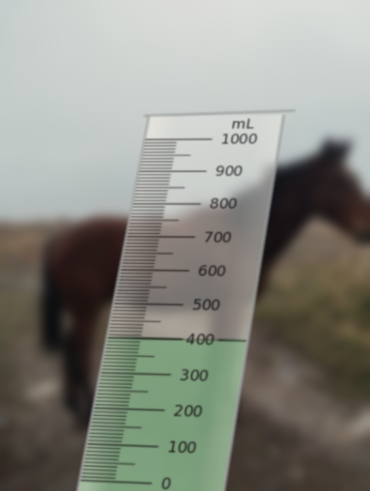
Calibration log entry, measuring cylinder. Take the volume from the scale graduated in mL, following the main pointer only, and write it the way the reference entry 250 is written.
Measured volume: 400
